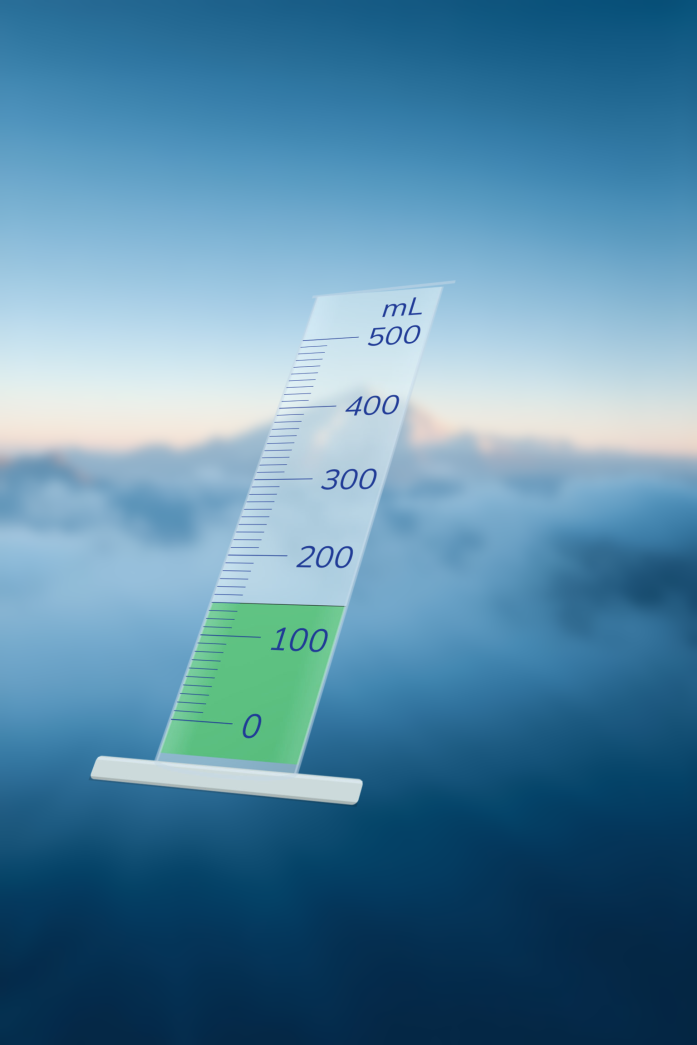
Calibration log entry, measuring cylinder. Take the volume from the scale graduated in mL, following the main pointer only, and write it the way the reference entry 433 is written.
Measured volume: 140
